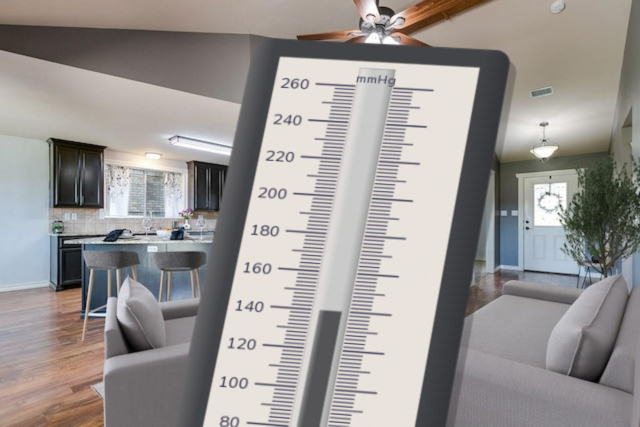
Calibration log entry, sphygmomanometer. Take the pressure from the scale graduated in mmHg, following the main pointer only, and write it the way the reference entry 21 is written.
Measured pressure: 140
